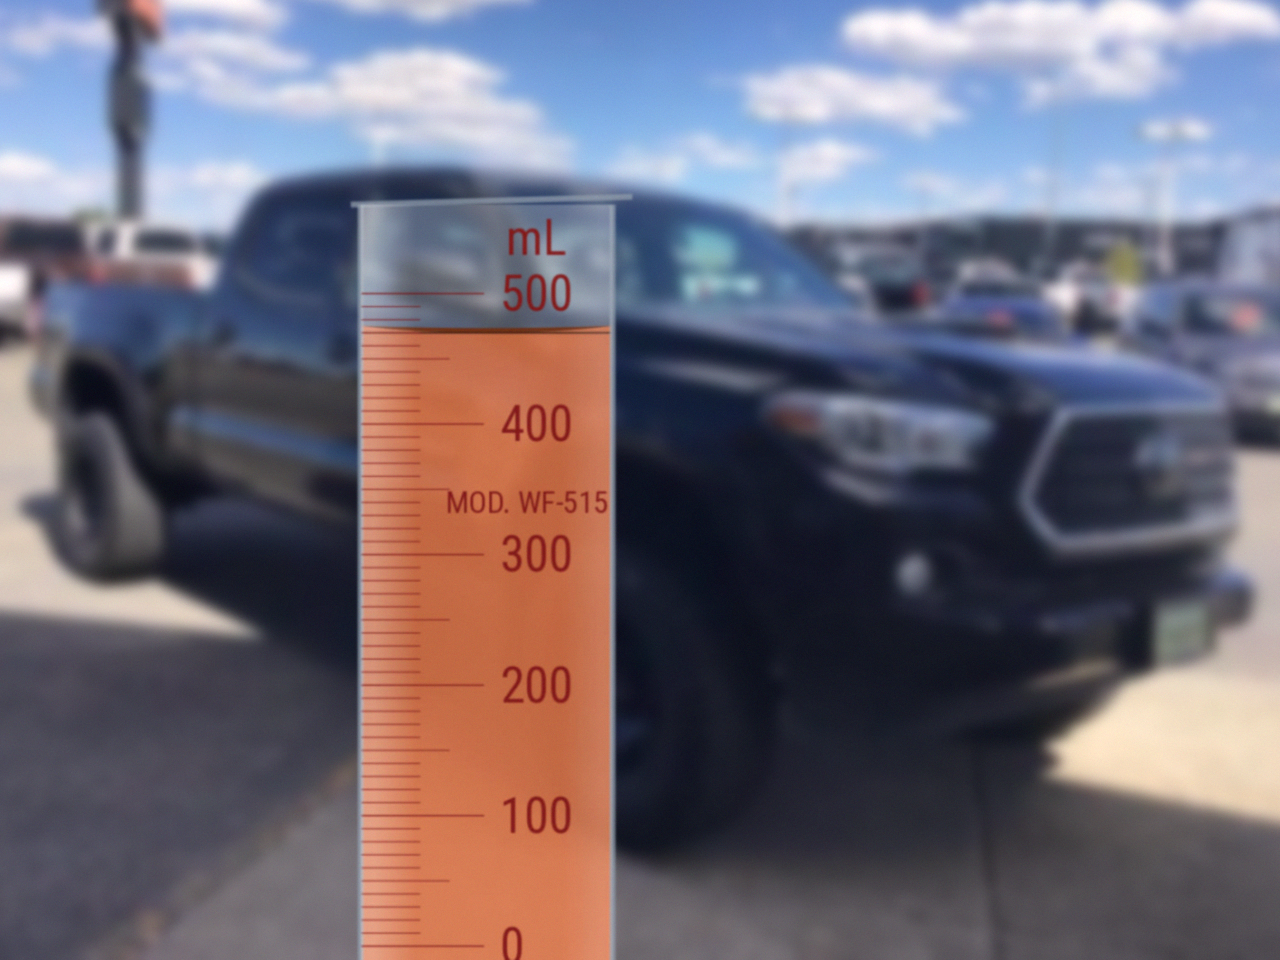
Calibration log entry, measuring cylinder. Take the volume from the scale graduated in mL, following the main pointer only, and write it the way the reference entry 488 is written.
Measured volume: 470
